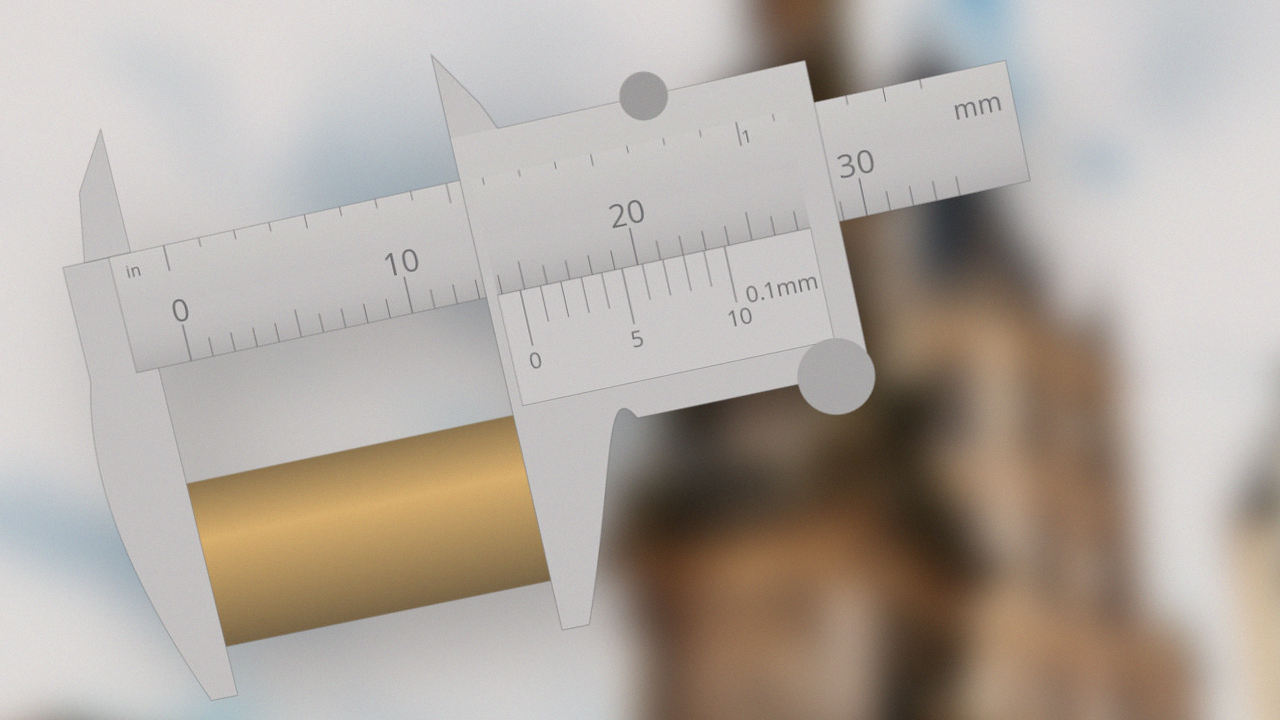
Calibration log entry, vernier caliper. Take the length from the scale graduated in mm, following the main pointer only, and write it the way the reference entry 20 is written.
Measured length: 14.8
